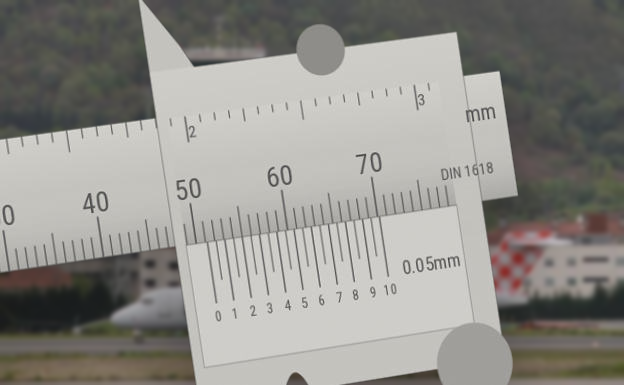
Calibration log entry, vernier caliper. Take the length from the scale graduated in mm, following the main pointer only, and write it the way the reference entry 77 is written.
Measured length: 51.2
